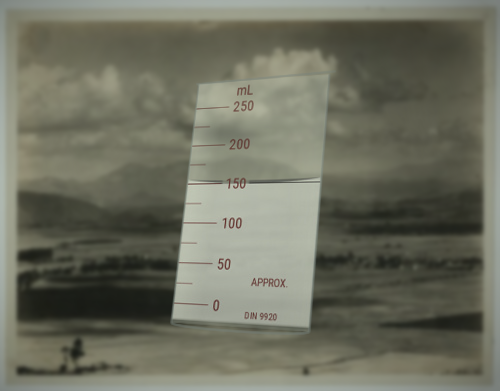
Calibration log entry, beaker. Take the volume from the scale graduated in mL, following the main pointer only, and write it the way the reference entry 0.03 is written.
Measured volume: 150
